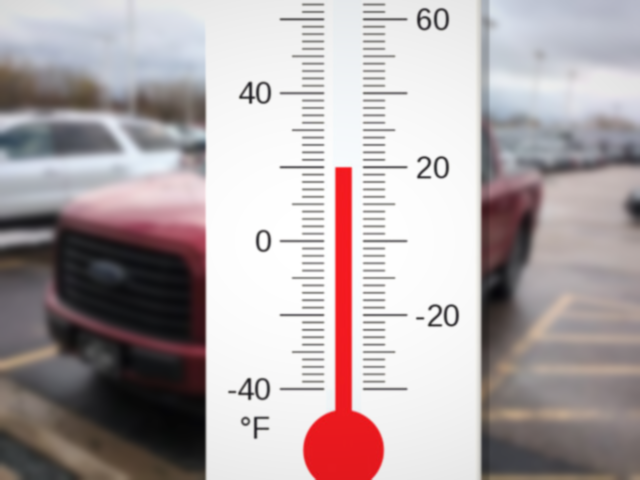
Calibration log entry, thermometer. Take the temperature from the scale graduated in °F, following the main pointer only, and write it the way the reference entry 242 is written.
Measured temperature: 20
